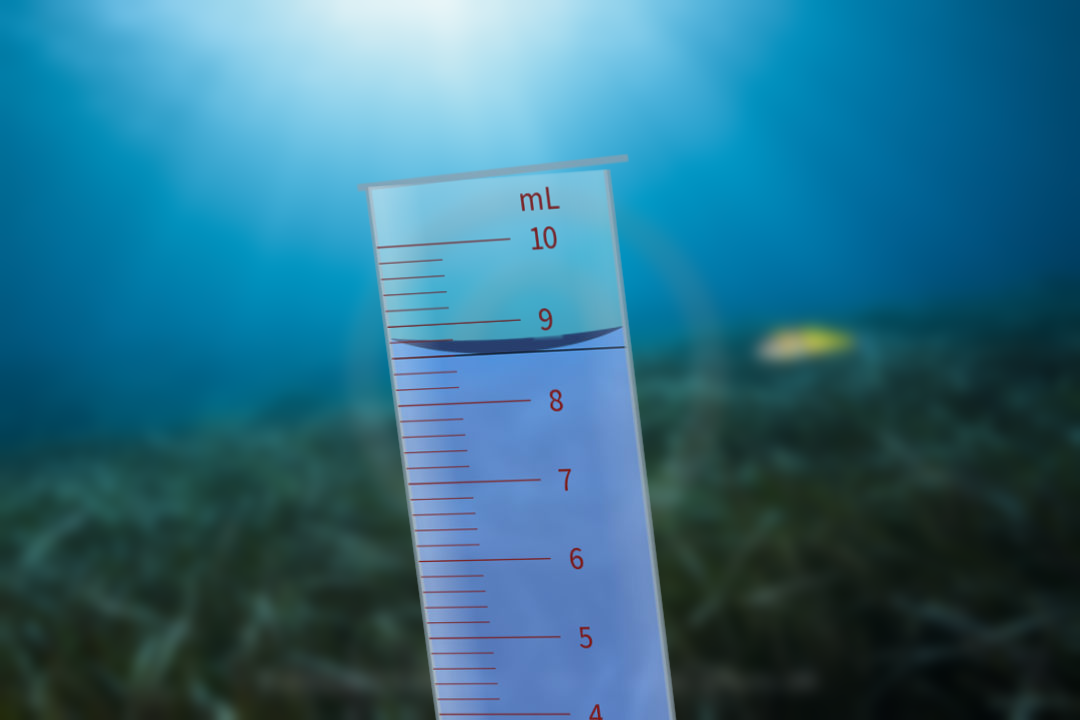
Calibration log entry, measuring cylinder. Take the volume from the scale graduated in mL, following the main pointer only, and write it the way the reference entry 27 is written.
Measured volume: 8.6
